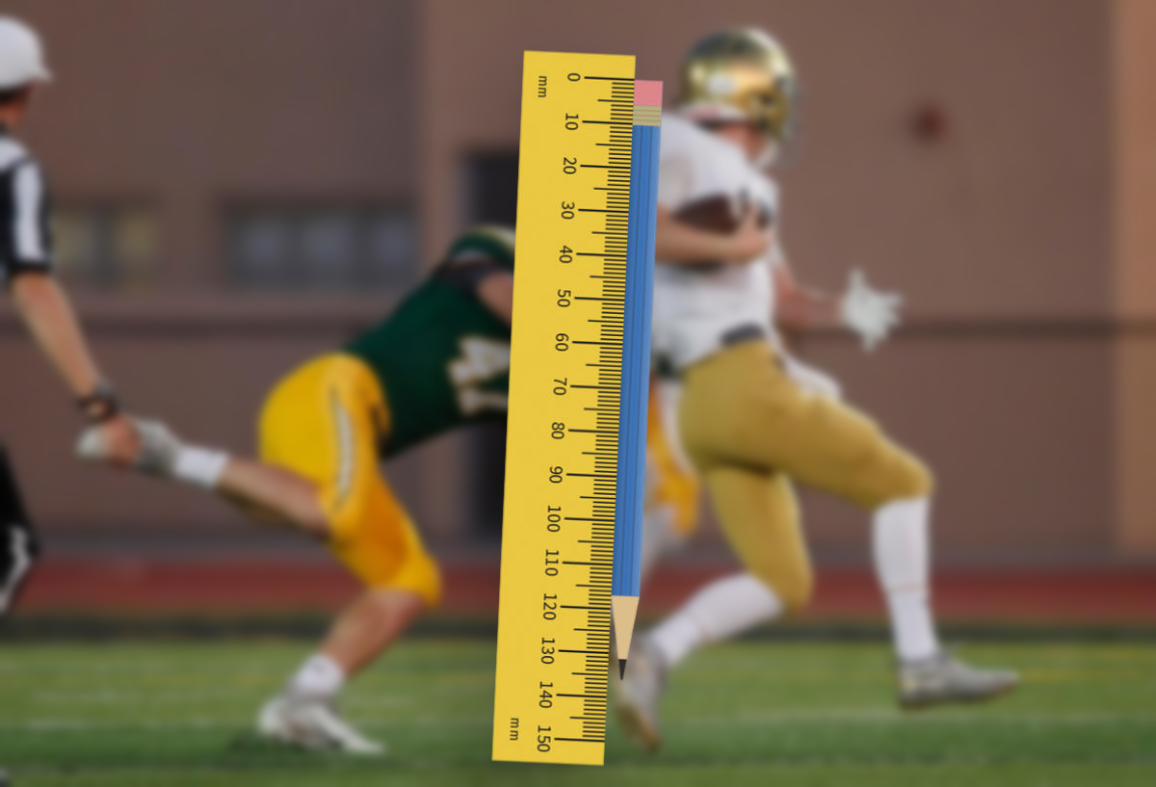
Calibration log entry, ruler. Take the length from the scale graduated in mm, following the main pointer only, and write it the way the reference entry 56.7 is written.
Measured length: 136
